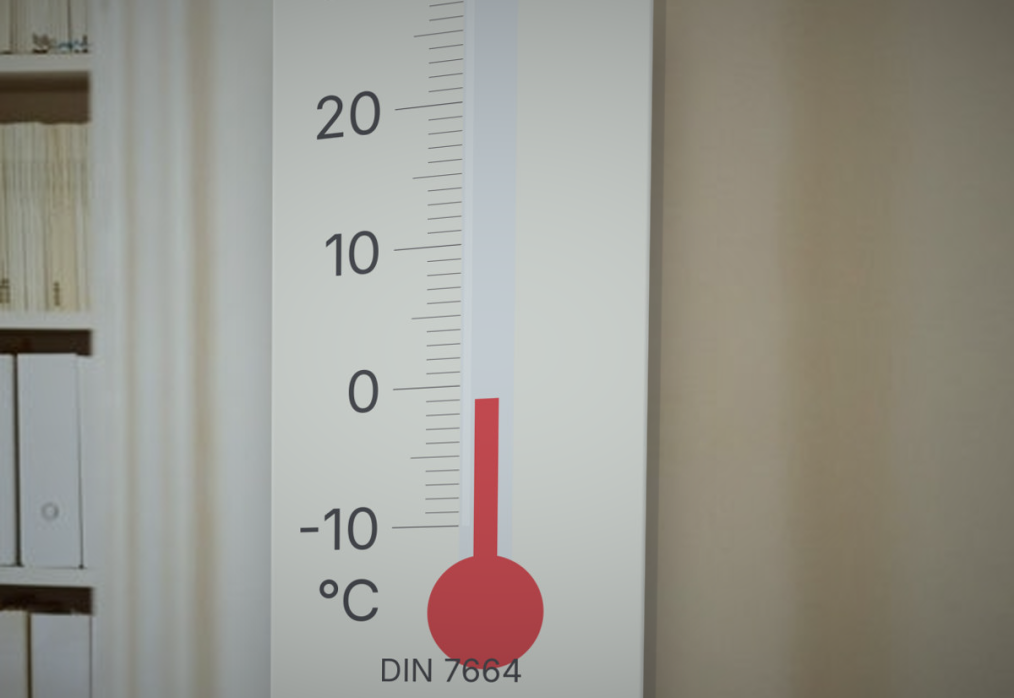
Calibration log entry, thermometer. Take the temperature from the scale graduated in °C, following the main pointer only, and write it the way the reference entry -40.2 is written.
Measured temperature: -1
